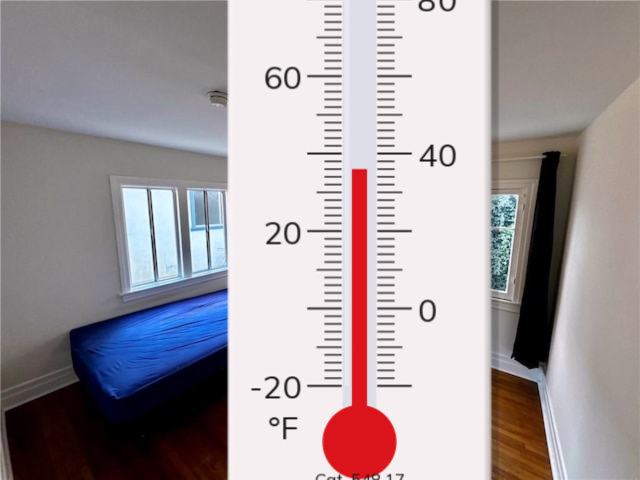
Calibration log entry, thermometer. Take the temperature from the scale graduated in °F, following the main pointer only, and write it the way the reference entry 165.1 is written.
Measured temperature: 36
